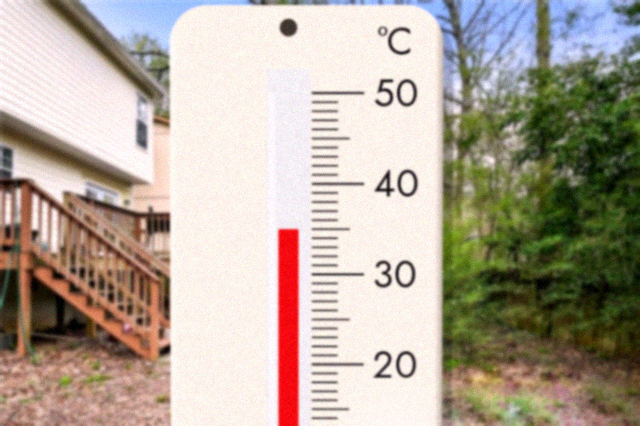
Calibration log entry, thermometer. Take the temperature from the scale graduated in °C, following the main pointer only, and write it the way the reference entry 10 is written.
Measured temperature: 35
